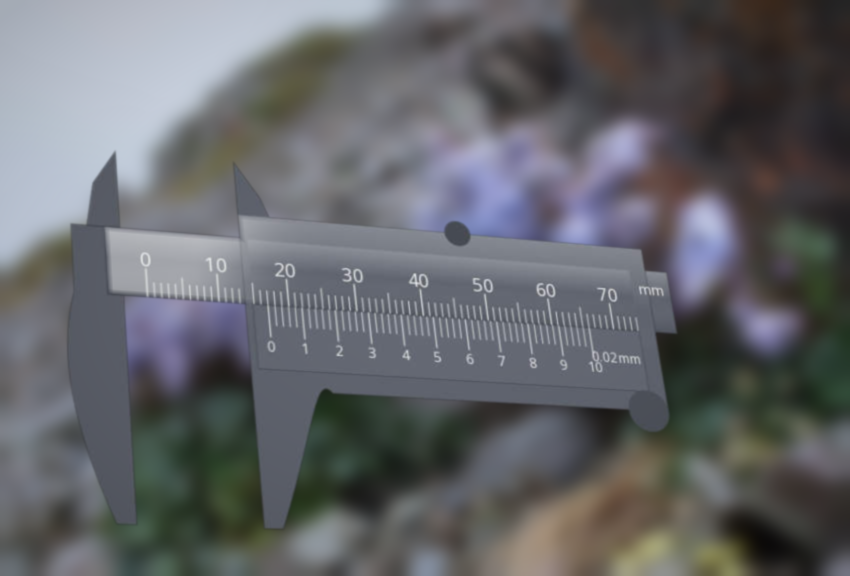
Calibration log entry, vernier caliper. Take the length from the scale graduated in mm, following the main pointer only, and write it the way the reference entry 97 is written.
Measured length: 17.0
